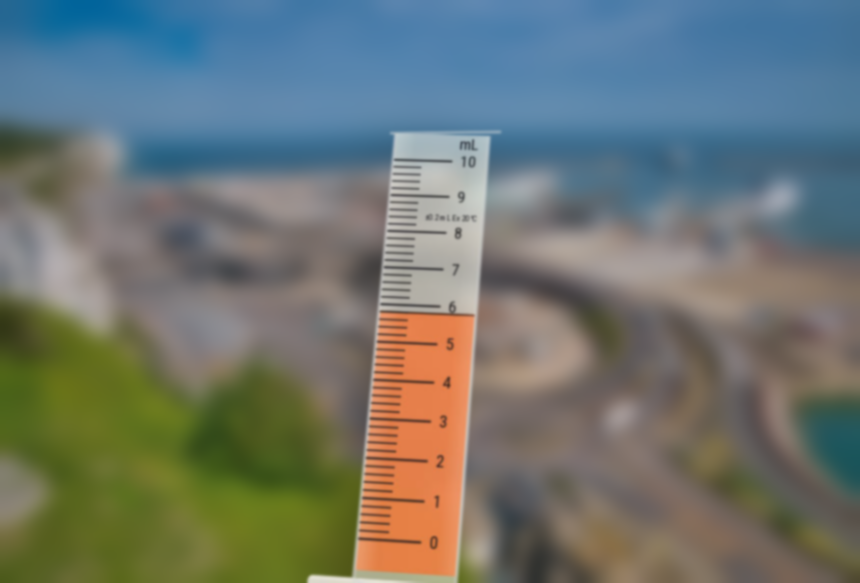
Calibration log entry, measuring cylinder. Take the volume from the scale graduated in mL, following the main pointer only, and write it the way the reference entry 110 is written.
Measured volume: 5.8
